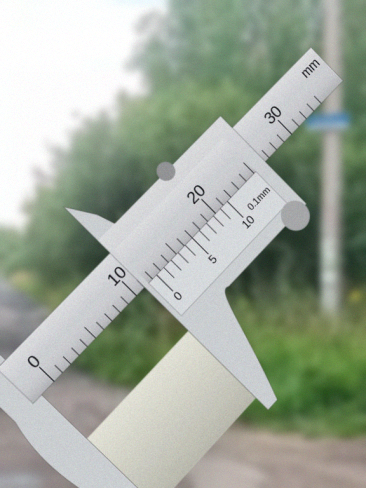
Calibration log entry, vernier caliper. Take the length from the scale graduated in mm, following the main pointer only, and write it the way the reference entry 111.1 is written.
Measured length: 12.5
